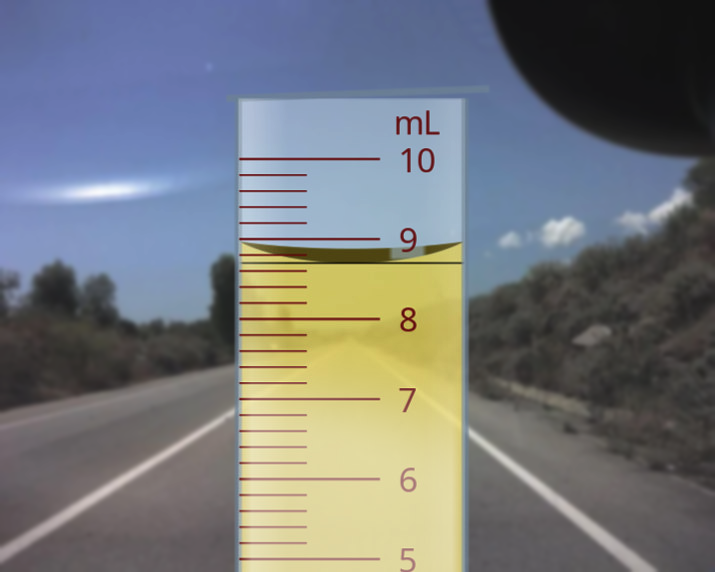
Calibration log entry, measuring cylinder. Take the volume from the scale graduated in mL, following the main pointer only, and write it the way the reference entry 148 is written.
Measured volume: 8.7
